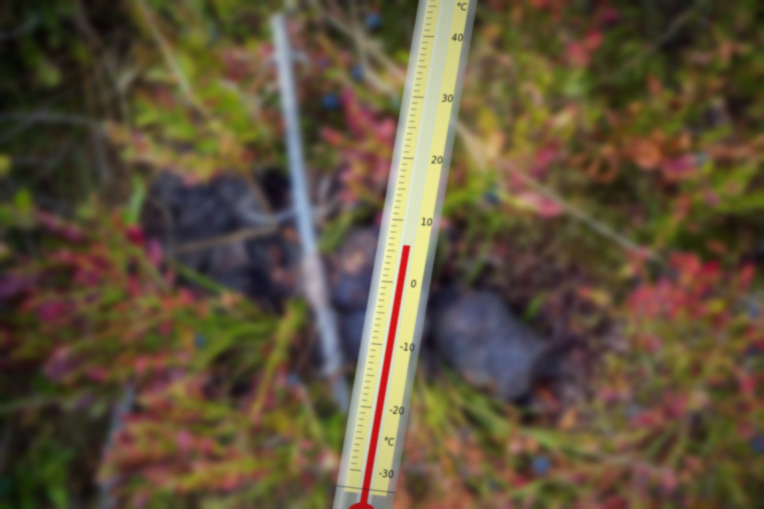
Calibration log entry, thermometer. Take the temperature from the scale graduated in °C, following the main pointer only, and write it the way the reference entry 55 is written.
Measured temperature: 6
